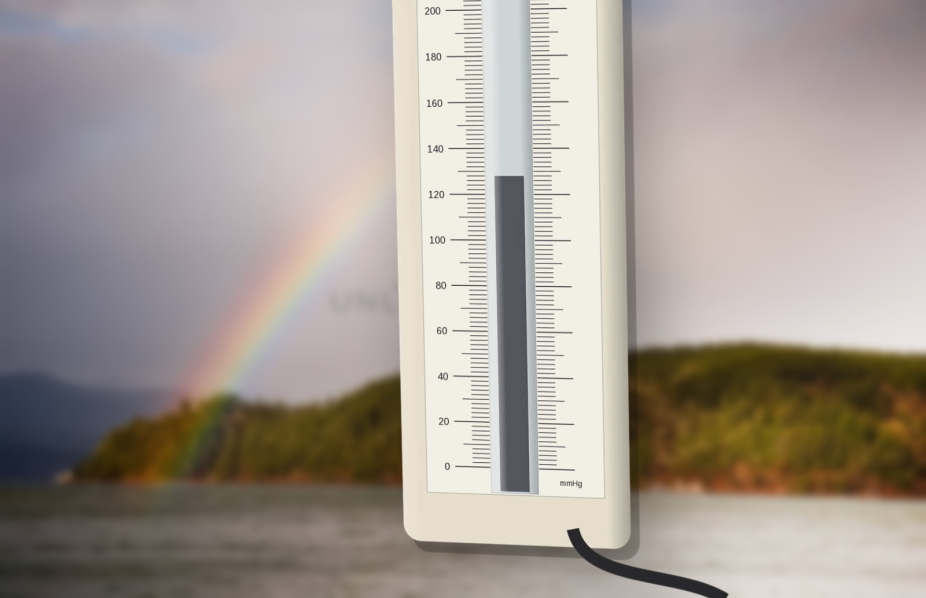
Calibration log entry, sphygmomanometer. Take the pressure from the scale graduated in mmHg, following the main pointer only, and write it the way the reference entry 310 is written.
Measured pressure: 128
